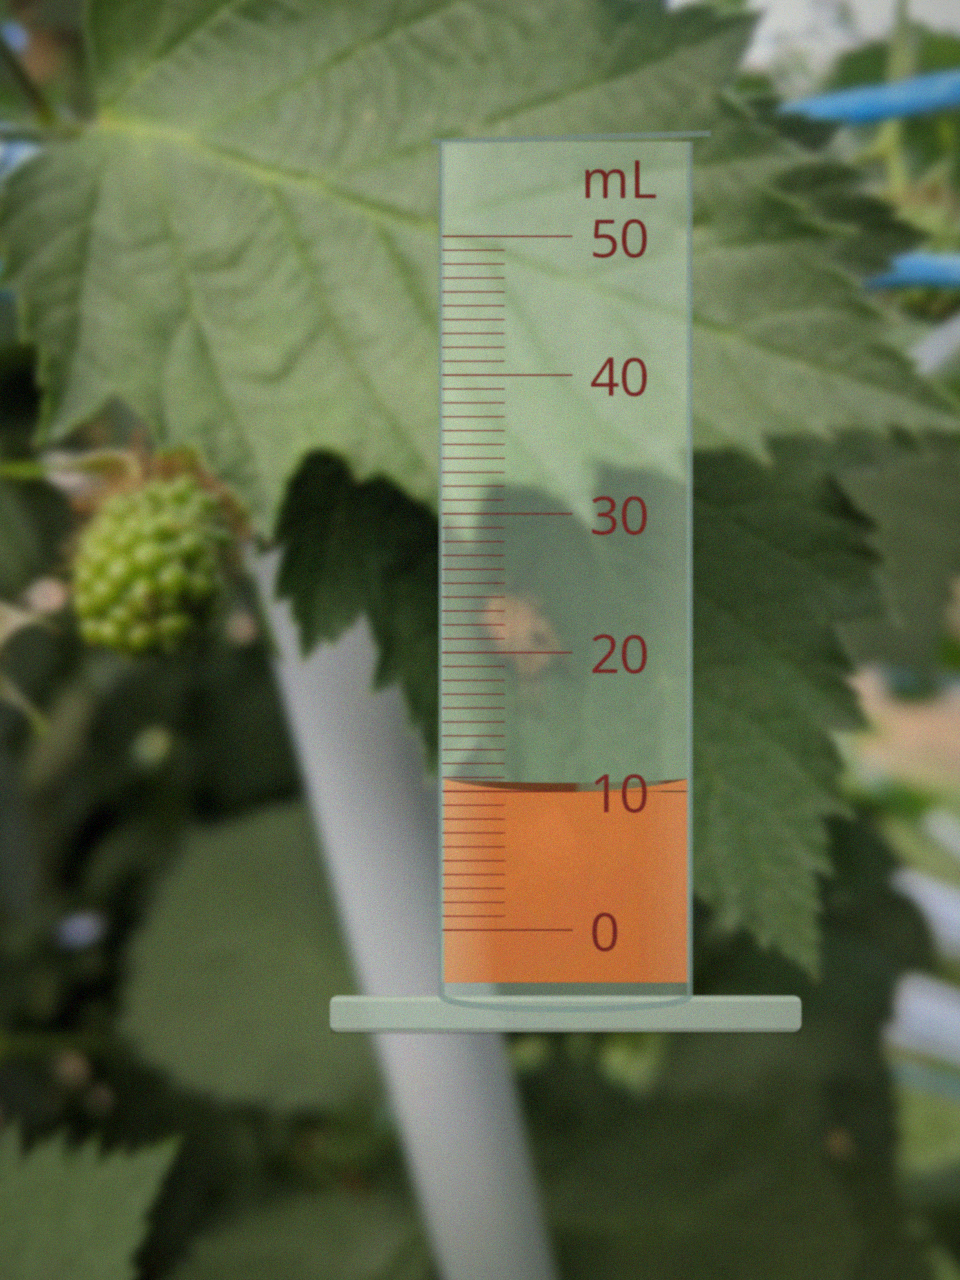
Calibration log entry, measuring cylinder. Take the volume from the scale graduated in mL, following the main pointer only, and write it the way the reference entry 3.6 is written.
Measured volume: 10
